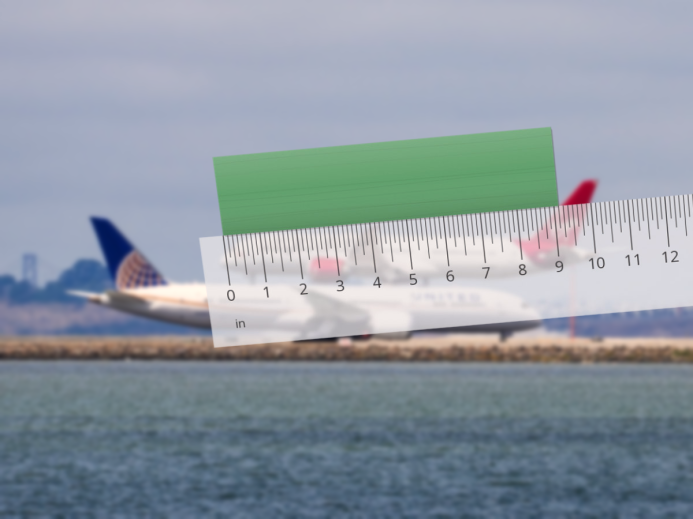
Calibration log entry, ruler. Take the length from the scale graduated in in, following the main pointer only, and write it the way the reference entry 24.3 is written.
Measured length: 9.125
